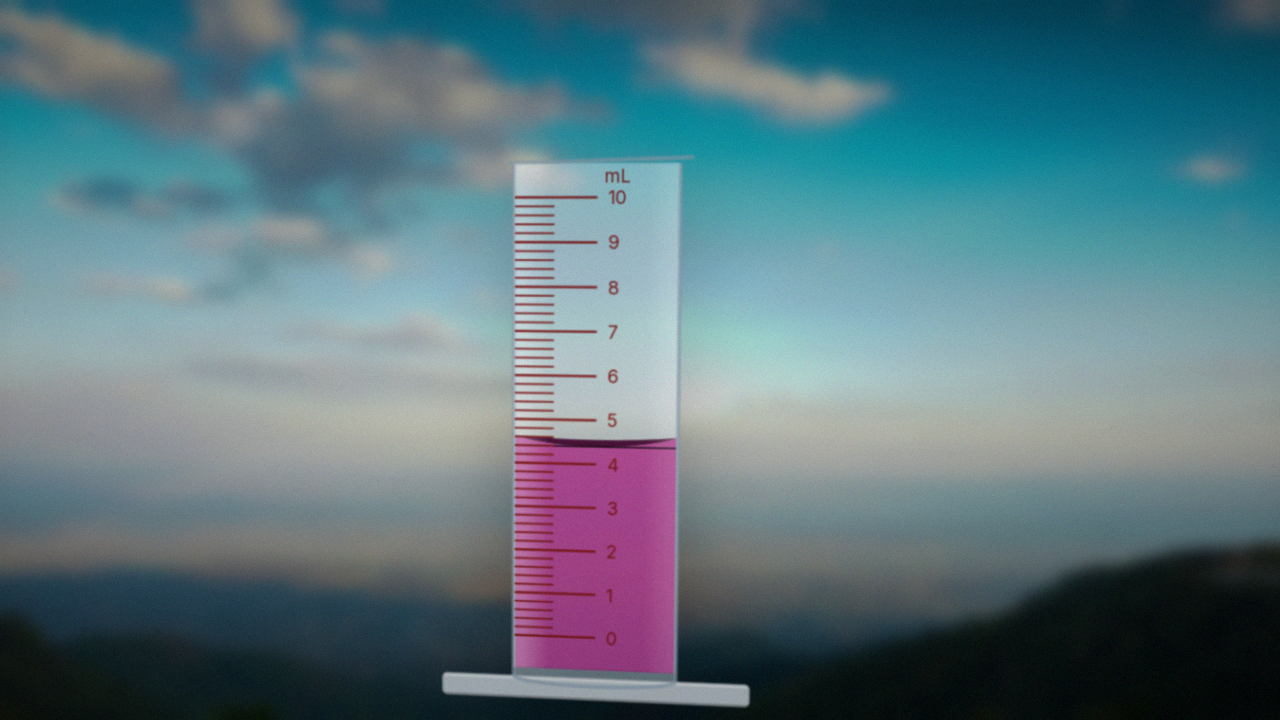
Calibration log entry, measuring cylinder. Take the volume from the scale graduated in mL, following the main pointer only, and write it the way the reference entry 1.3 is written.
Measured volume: 4.4
